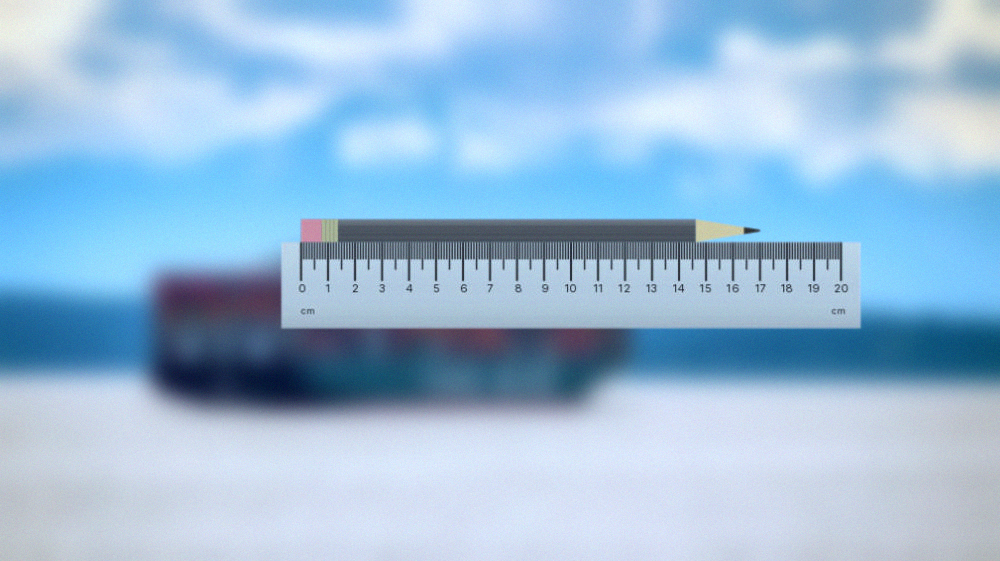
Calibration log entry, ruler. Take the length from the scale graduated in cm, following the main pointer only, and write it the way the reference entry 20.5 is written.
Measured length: 17
